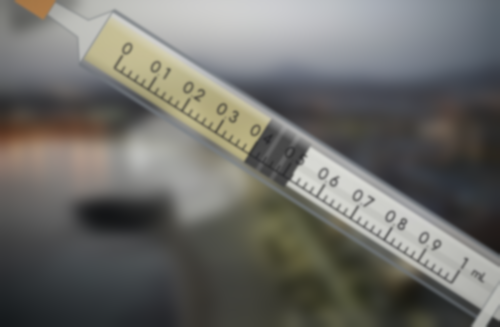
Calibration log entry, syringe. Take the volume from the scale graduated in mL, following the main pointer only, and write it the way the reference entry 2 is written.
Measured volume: 0.4
